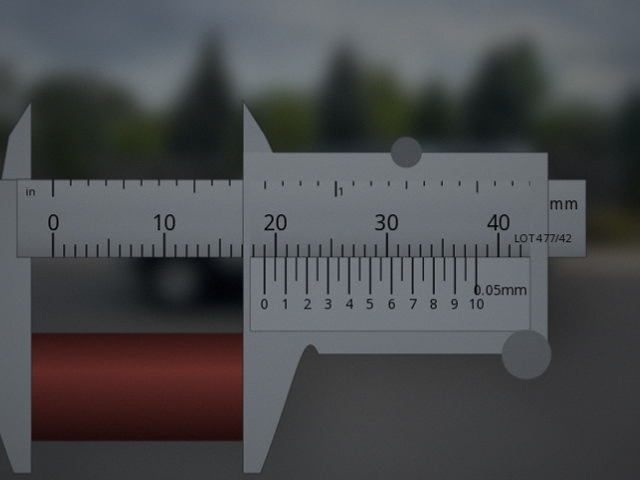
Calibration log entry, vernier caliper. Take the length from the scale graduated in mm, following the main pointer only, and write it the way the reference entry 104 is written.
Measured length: 19.0
